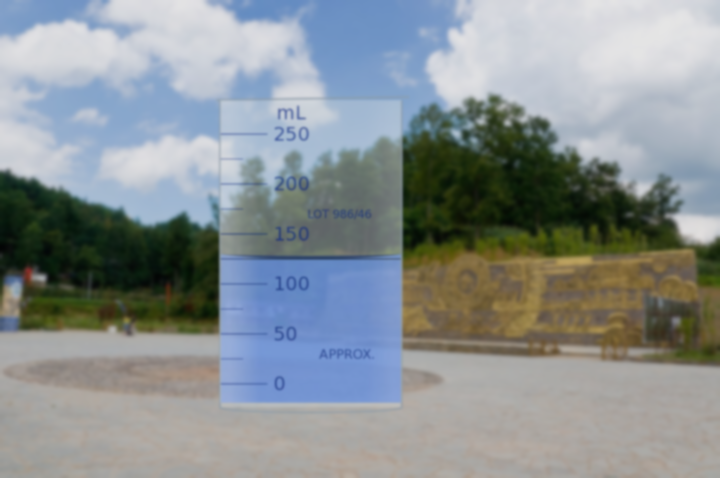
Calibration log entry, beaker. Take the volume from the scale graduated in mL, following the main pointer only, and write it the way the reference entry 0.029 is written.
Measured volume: 125
